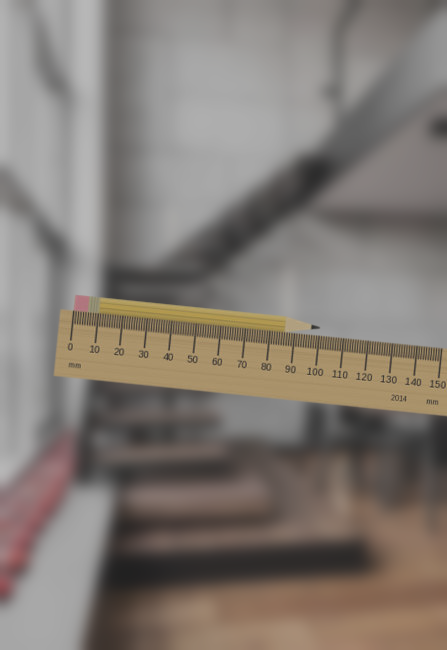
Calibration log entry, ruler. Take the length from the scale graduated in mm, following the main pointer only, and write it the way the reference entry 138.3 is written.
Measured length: 100
